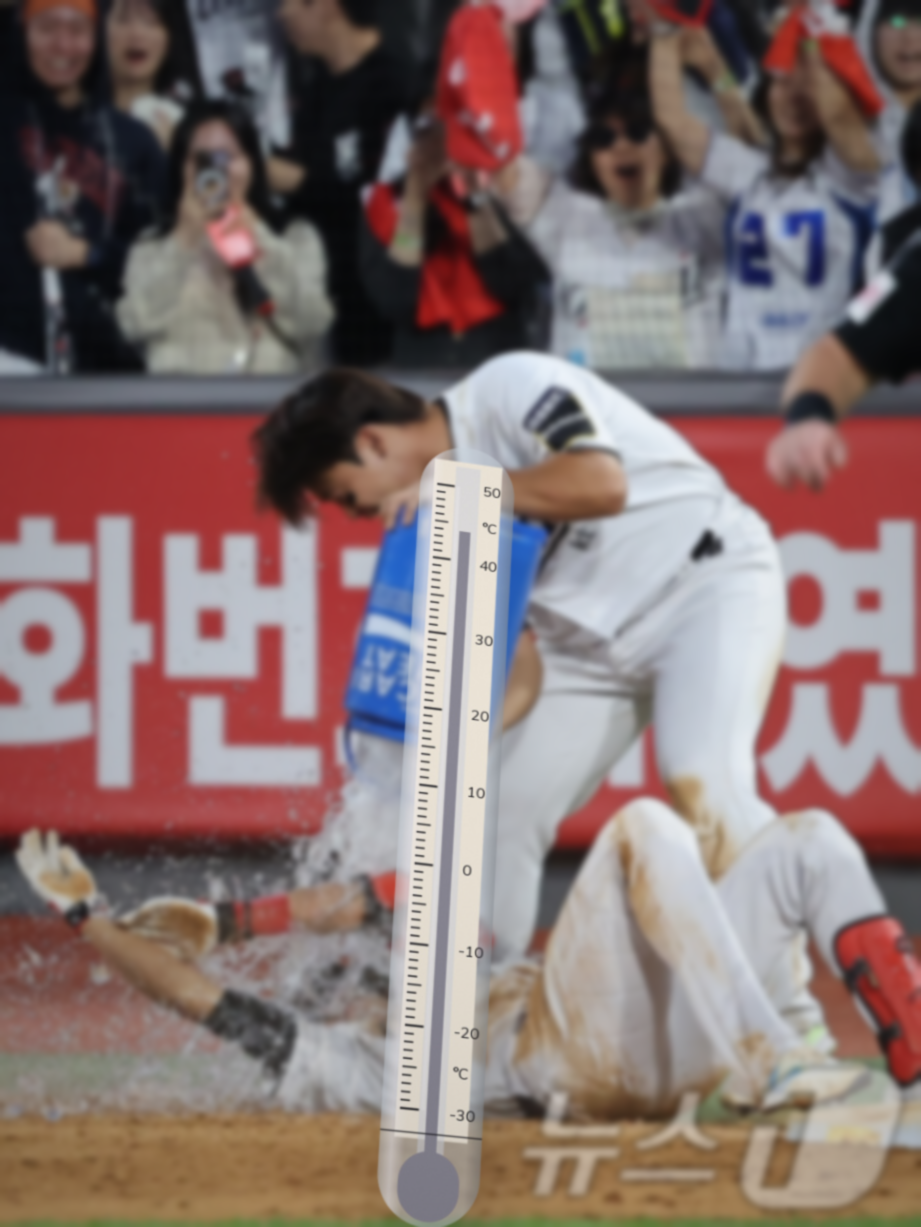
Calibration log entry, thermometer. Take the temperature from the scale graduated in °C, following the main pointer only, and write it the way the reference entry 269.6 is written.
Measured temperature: 44
